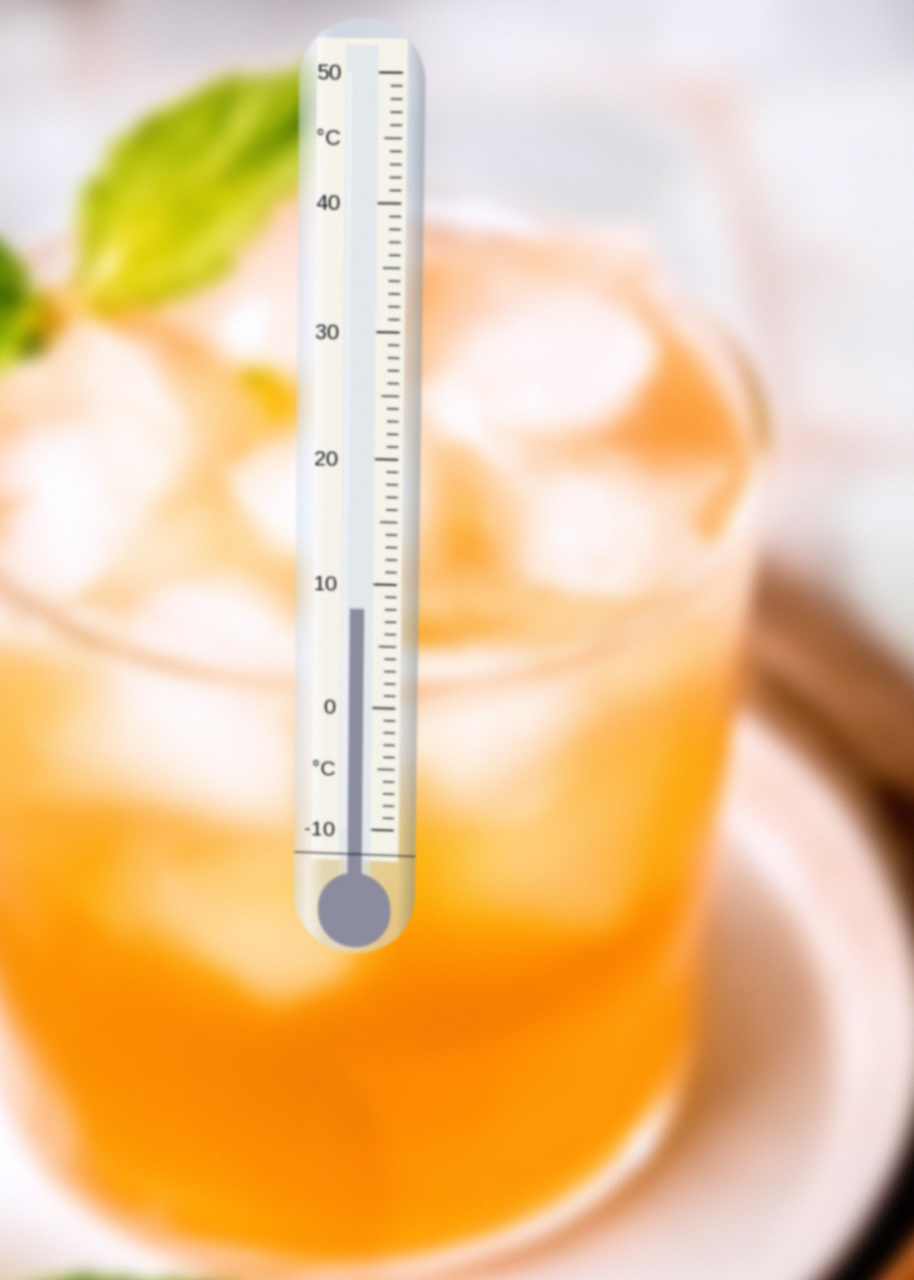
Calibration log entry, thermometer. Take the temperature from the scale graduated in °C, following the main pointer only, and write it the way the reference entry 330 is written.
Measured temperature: 8
